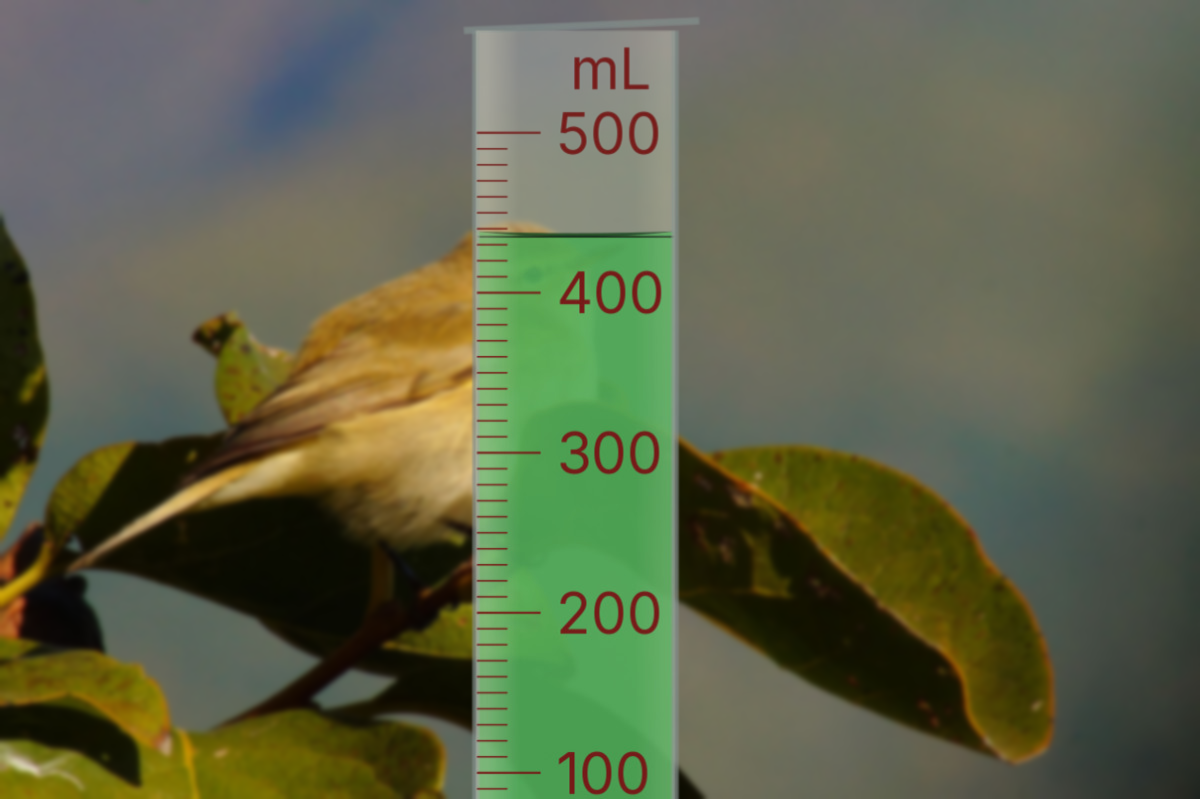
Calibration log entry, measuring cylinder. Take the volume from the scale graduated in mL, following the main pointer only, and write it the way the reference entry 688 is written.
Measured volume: 435
